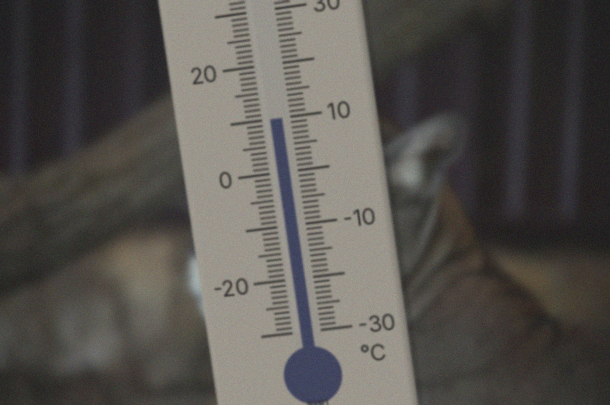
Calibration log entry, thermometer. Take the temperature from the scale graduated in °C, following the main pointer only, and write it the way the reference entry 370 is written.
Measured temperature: 10
